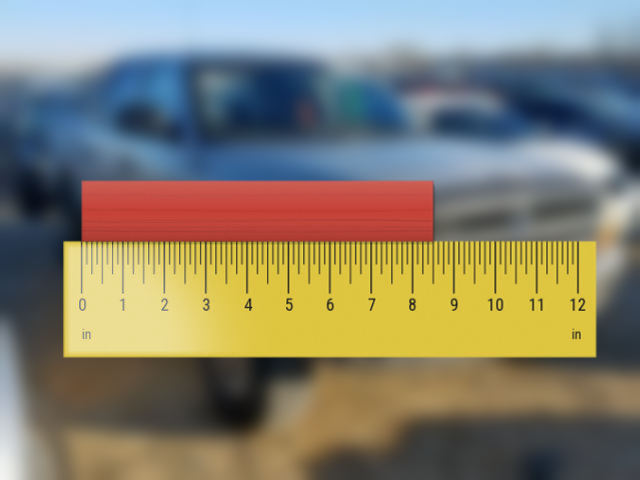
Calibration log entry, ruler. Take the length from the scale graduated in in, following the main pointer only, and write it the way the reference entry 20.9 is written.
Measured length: 8.5
